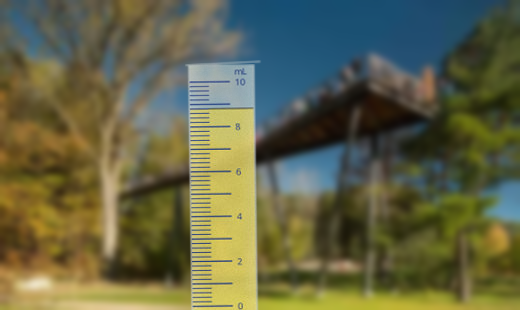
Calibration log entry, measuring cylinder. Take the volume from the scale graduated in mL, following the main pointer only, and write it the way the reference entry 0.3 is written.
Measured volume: 8.8
